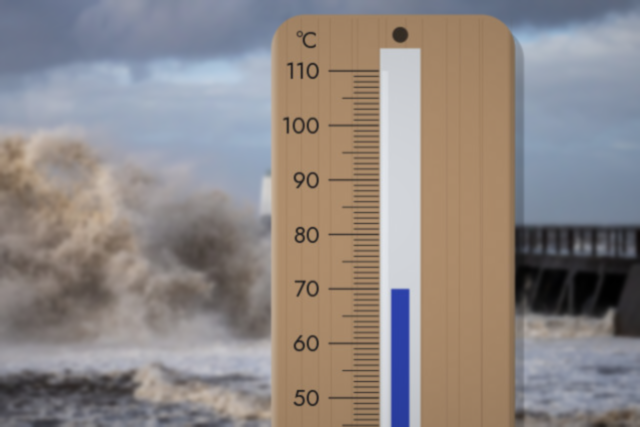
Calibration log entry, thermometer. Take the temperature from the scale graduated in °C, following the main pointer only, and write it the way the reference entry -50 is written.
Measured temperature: 70
